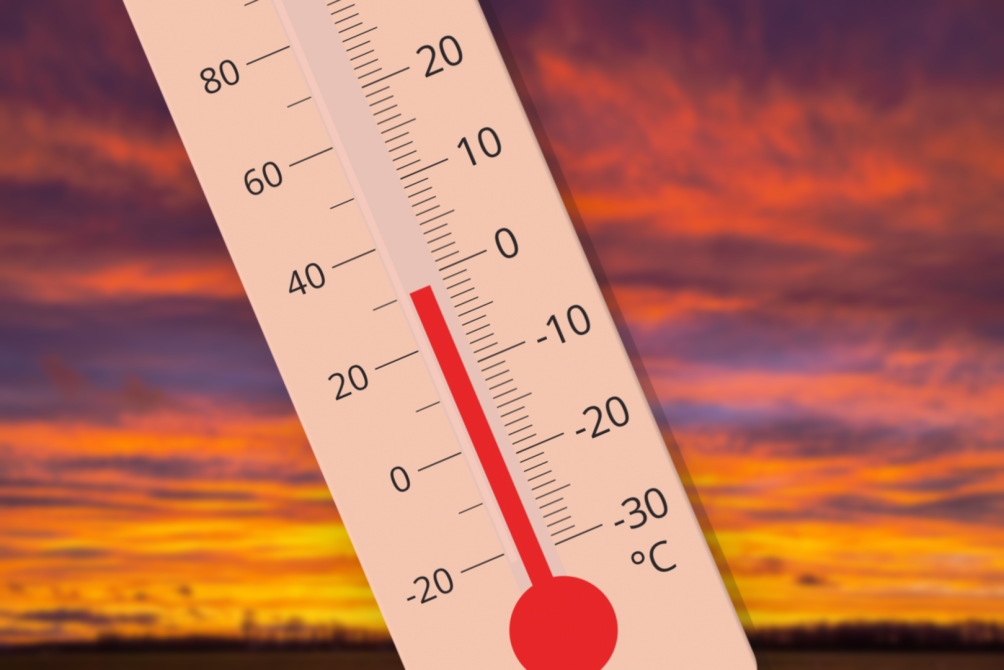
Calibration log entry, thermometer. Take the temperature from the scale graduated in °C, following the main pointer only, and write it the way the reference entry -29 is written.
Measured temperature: -1
